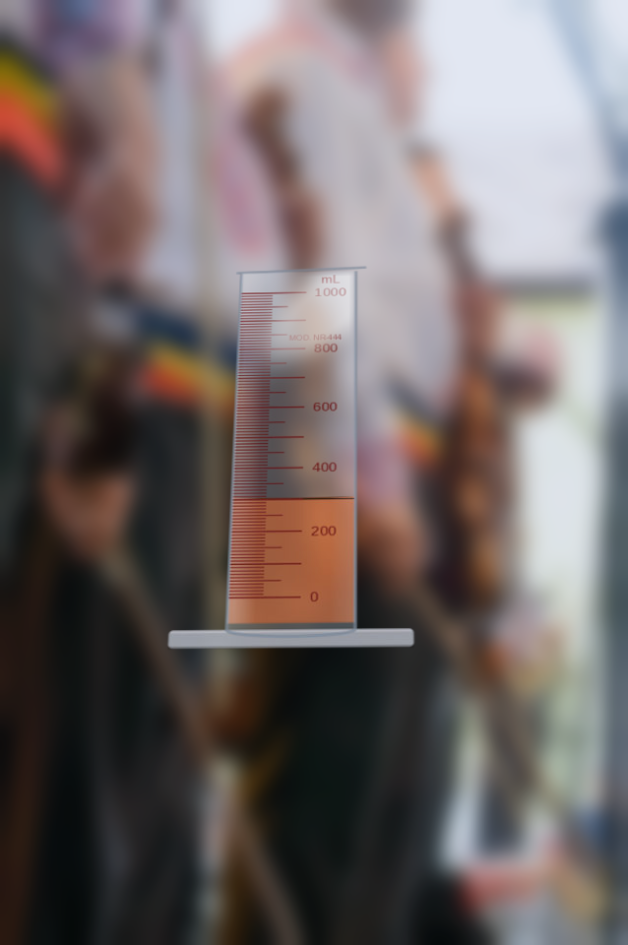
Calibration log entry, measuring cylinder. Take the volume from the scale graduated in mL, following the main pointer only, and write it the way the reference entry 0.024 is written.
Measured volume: 300
